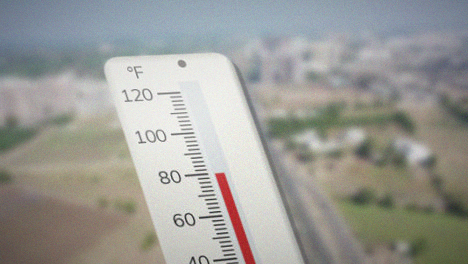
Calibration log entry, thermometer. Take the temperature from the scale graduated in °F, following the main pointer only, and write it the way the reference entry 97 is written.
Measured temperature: 80
